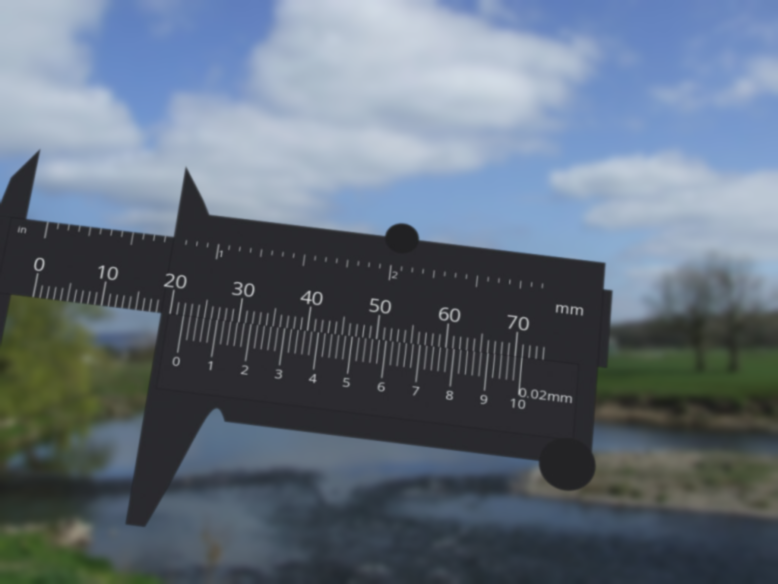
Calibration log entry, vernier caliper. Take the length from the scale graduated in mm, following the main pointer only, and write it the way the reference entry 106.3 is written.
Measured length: 22.0
